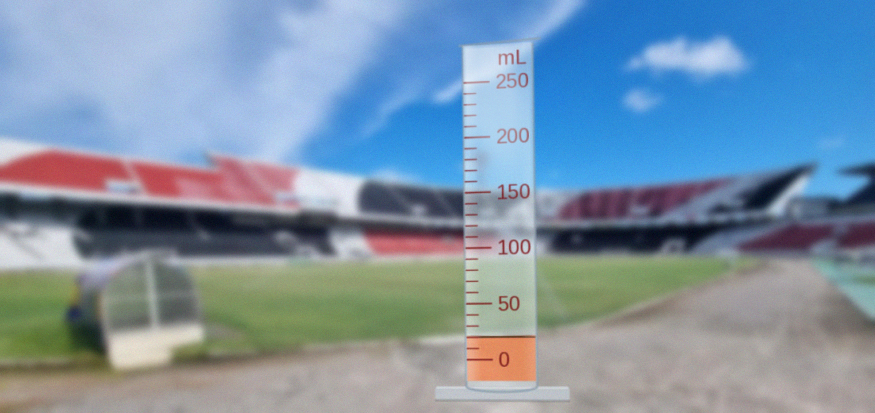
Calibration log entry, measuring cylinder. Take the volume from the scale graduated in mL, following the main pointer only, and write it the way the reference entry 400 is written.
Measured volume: 20
